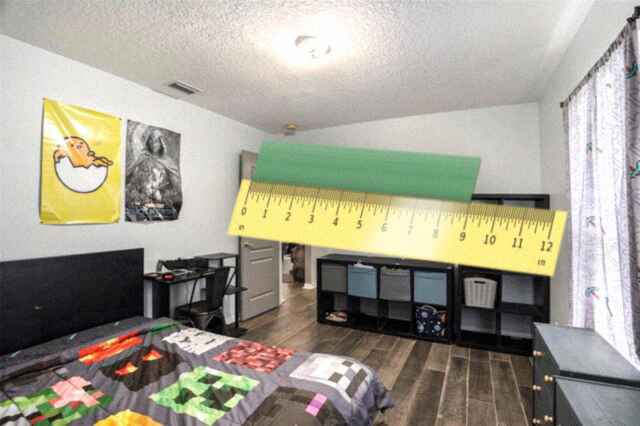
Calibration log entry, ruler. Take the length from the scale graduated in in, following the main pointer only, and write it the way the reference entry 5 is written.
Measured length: 9
